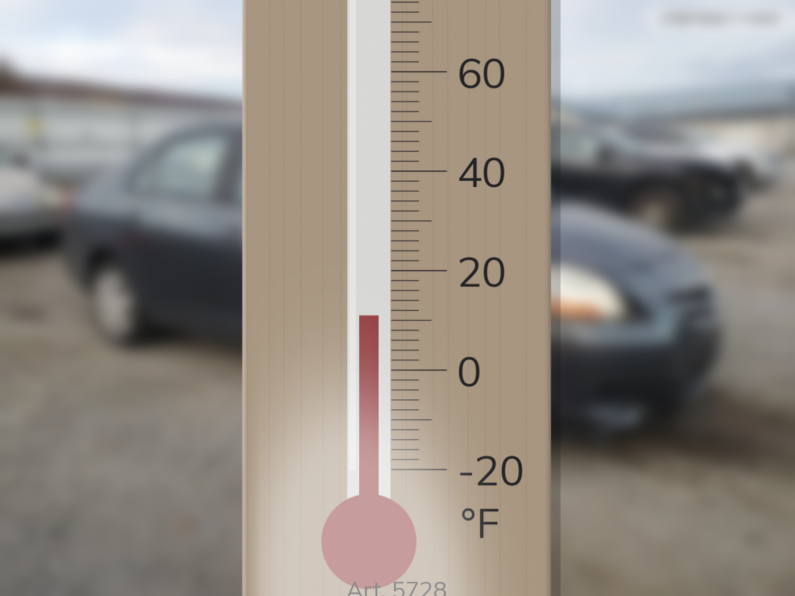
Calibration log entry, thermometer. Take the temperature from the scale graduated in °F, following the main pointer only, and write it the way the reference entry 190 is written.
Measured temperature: 11
